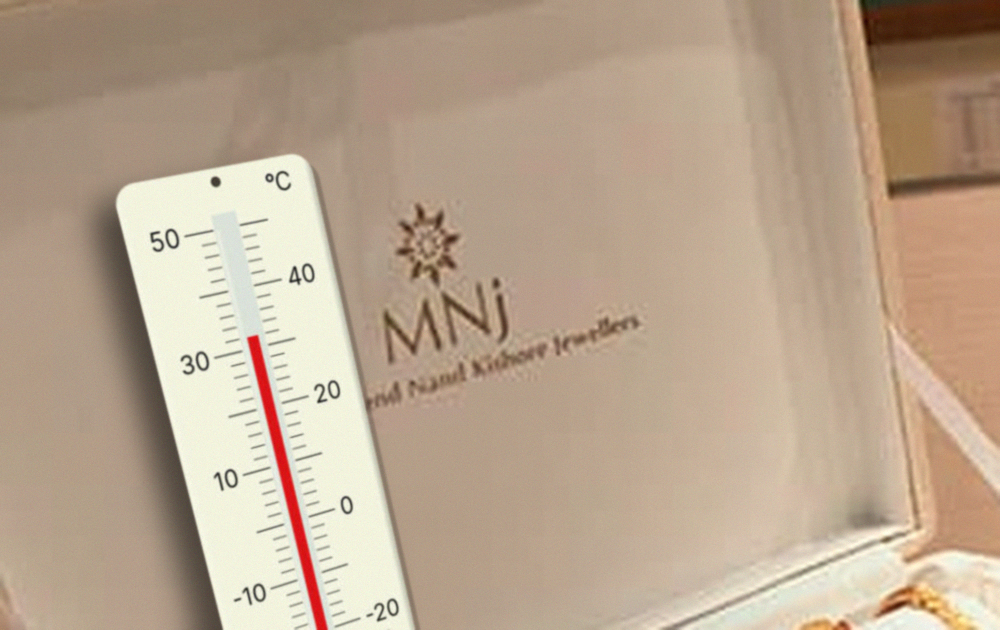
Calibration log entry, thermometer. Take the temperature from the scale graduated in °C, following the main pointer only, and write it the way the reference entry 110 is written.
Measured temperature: 32
